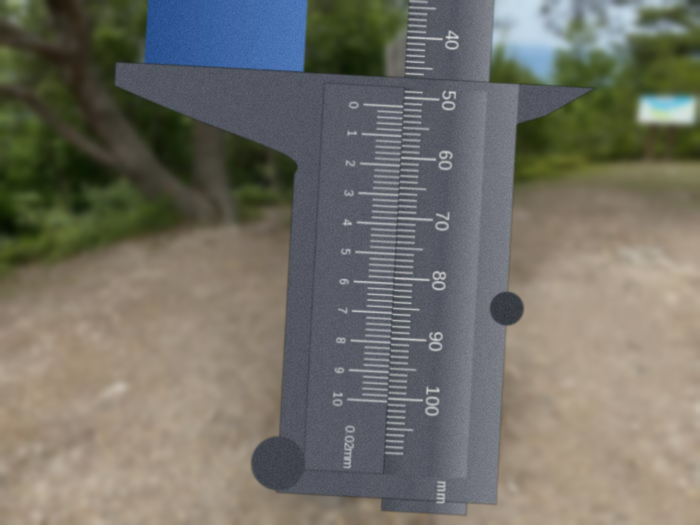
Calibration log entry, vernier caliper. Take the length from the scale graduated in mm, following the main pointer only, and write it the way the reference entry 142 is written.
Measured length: 51.5
